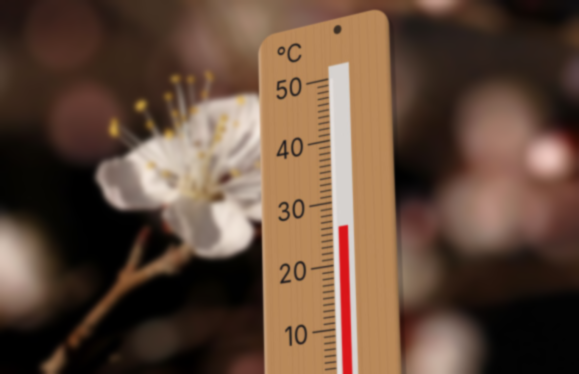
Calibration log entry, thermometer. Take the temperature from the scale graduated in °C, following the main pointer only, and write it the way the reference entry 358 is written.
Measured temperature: 26
